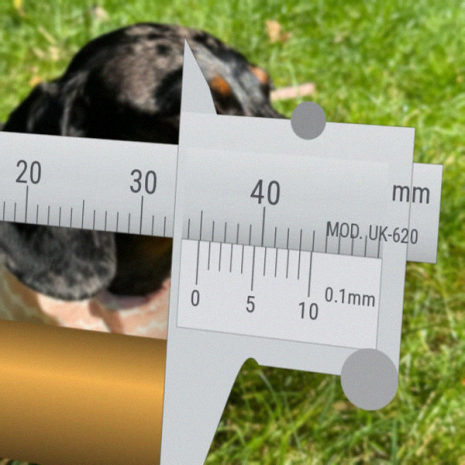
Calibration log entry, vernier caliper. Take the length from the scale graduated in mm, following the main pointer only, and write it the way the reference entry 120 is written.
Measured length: 34.9
